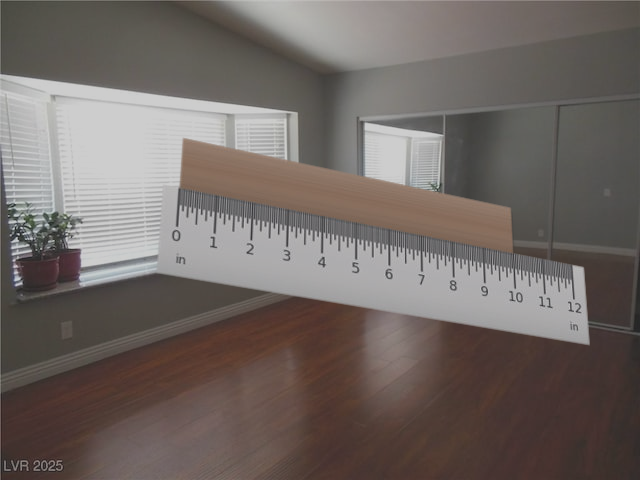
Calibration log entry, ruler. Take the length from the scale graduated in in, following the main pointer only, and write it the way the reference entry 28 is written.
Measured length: 10
